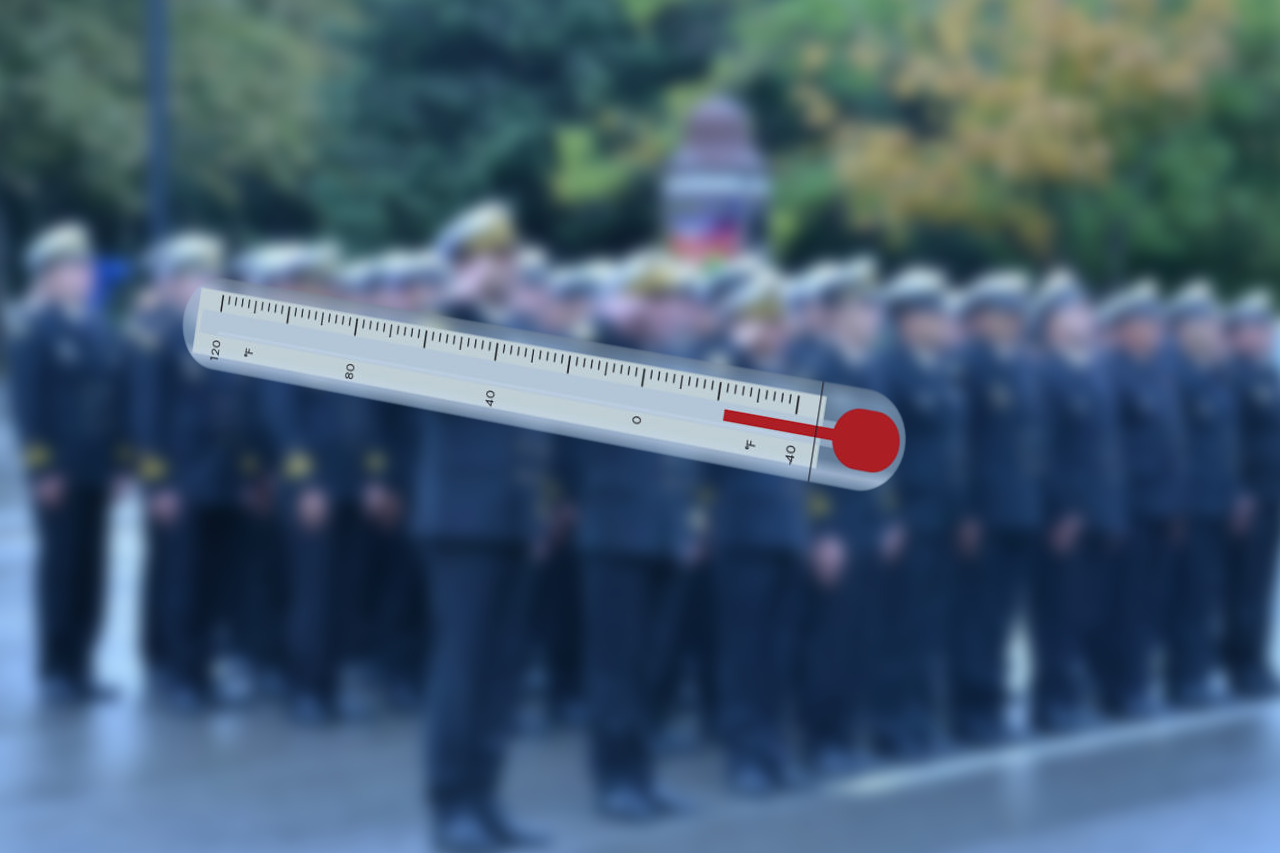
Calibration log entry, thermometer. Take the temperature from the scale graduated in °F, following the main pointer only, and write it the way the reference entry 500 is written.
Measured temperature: -22
